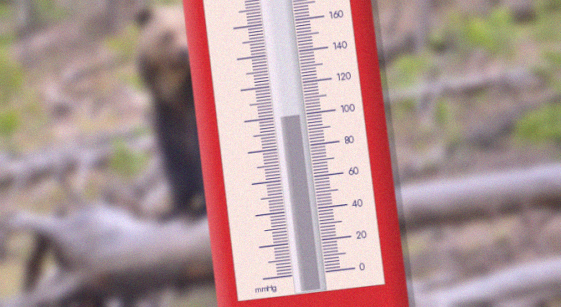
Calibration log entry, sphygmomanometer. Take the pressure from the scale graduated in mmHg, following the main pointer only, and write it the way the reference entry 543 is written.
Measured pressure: 100
